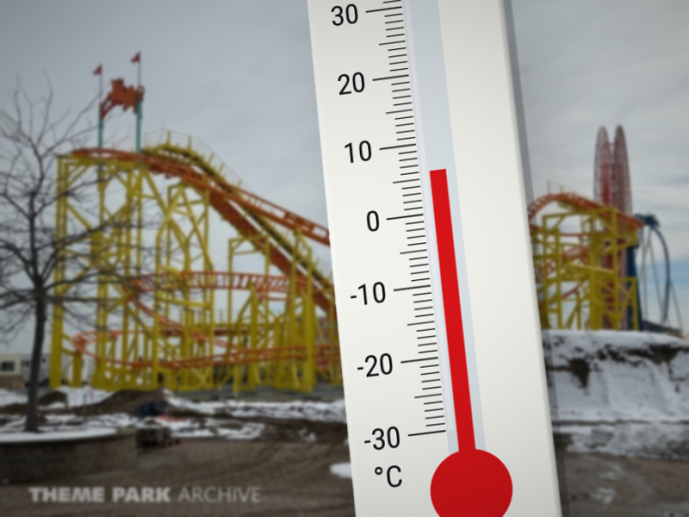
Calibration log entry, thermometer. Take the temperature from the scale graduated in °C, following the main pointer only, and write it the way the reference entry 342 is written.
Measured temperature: 6
